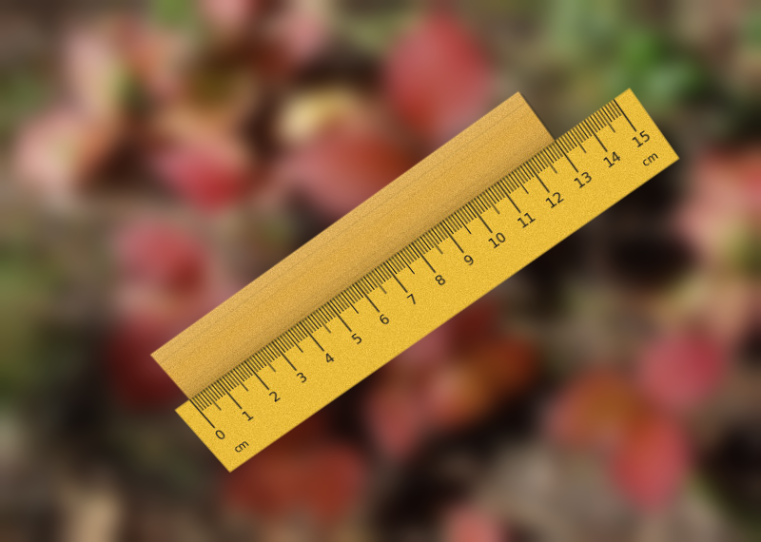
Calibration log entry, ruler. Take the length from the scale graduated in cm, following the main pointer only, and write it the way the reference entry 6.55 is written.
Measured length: 13
